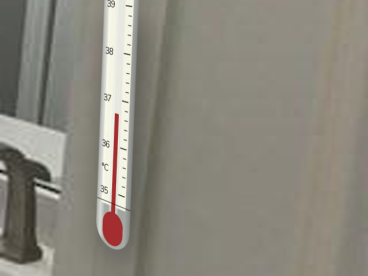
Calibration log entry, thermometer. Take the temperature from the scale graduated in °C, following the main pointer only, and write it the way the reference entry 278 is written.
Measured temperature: 36.7
